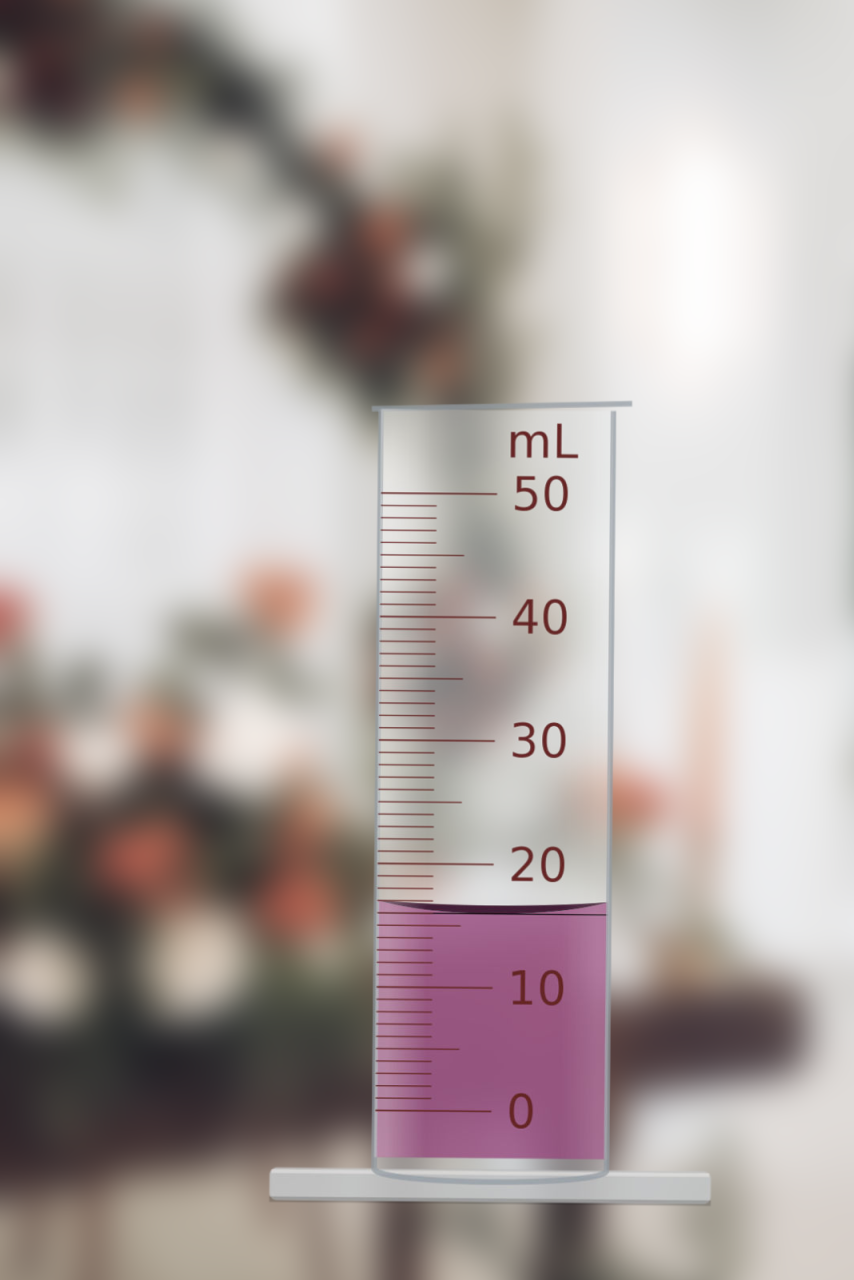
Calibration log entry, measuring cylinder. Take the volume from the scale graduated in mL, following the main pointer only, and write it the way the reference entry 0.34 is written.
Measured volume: 16
